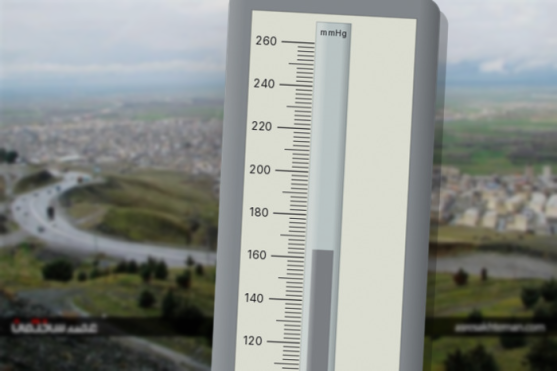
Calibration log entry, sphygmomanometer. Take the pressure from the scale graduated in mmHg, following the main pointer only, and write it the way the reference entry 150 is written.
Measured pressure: 164
